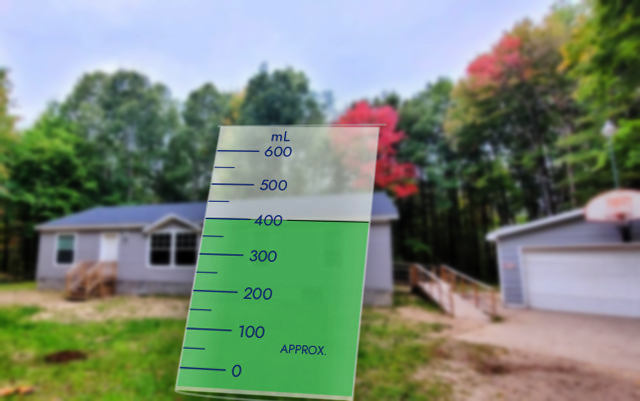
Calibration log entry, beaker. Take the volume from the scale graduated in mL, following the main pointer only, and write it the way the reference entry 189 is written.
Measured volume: 400
